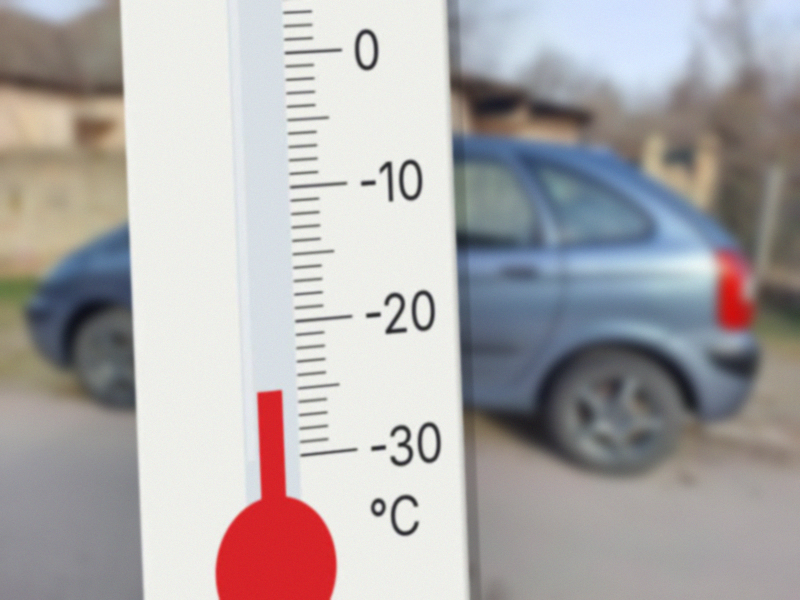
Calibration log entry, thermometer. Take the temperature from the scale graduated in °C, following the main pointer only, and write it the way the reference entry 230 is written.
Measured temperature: -25
